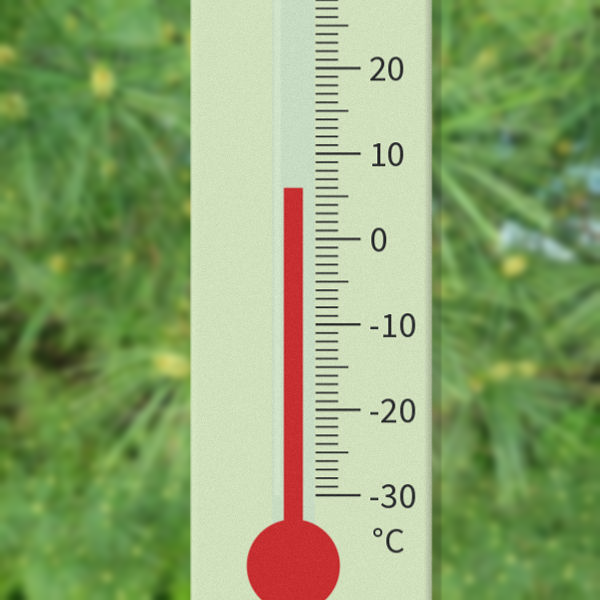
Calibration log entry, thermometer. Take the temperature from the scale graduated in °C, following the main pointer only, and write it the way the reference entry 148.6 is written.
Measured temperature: 6
